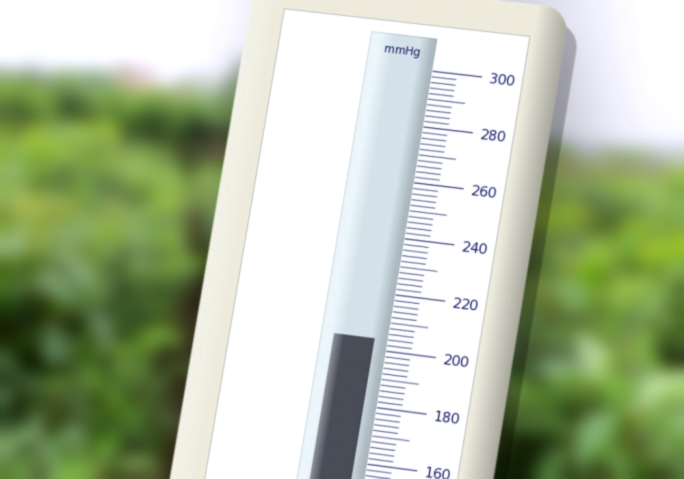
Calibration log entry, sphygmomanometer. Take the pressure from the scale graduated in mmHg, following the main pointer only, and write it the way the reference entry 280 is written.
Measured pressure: 204
